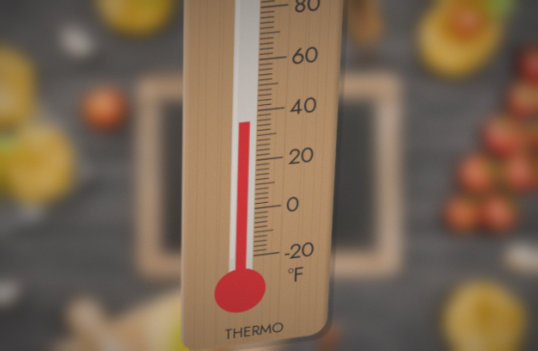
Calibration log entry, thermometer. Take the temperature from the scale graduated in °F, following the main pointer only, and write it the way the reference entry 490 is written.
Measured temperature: 36
